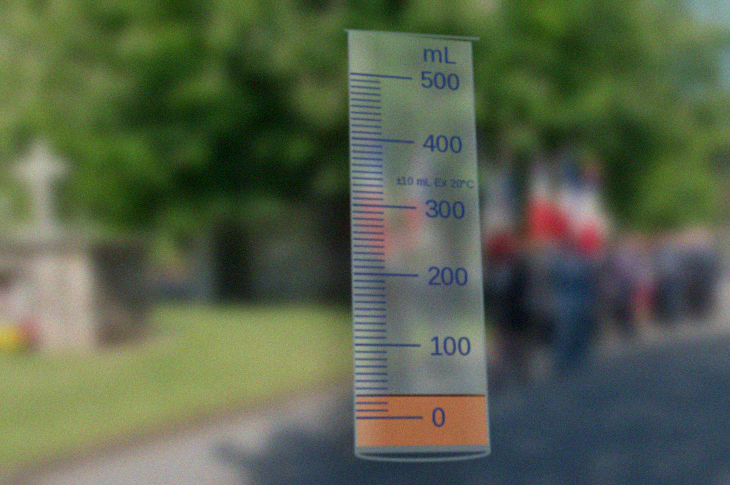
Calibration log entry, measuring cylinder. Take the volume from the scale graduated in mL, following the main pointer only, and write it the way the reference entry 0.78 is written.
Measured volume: 30
